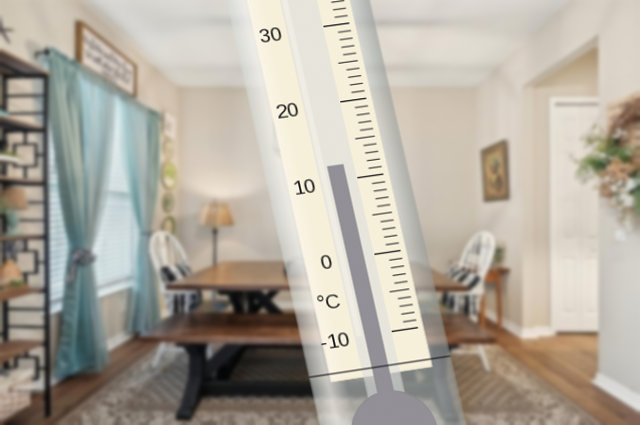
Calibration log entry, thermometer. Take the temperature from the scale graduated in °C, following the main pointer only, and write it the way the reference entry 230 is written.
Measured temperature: 12
